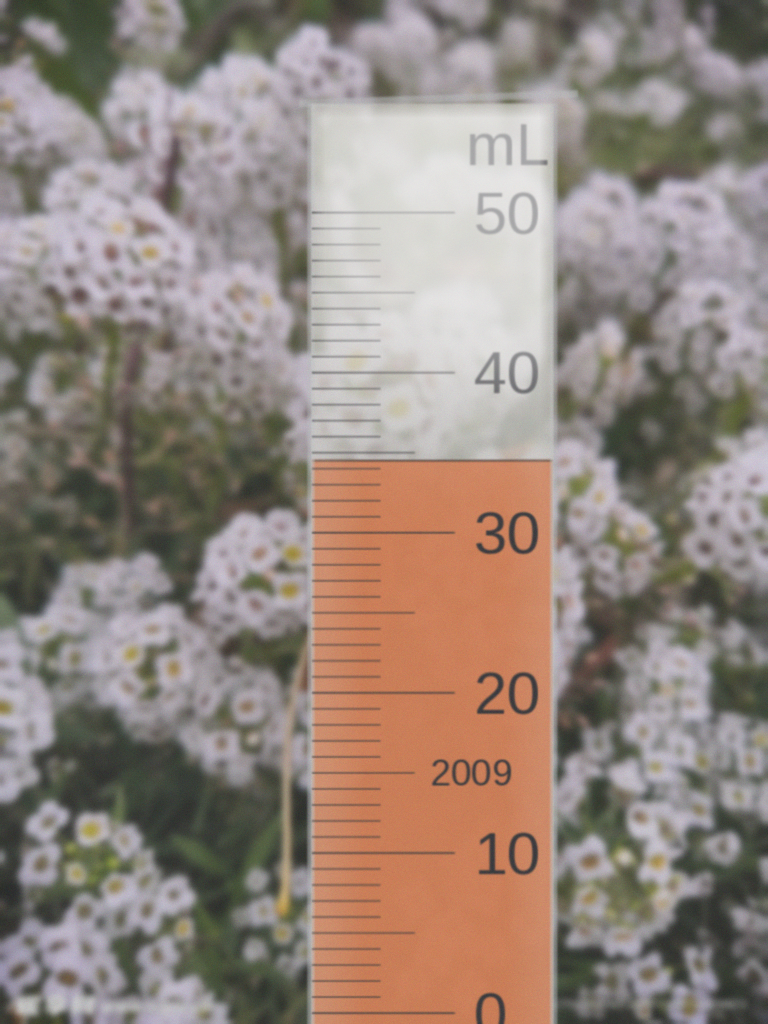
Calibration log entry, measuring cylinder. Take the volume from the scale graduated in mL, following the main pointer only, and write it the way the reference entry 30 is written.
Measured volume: 34.5
